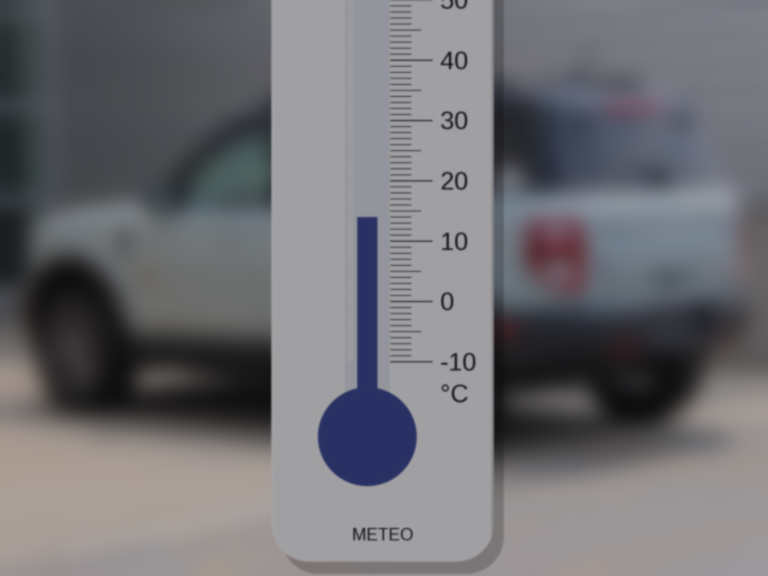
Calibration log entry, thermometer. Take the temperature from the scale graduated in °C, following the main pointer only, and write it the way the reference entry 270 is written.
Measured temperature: 14
